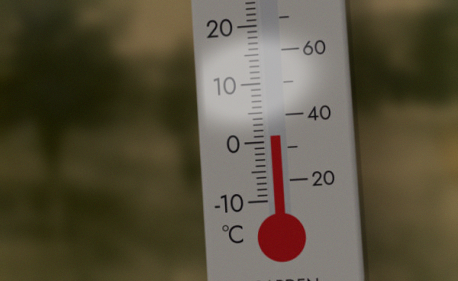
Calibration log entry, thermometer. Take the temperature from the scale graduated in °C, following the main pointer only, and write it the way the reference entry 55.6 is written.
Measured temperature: 1
